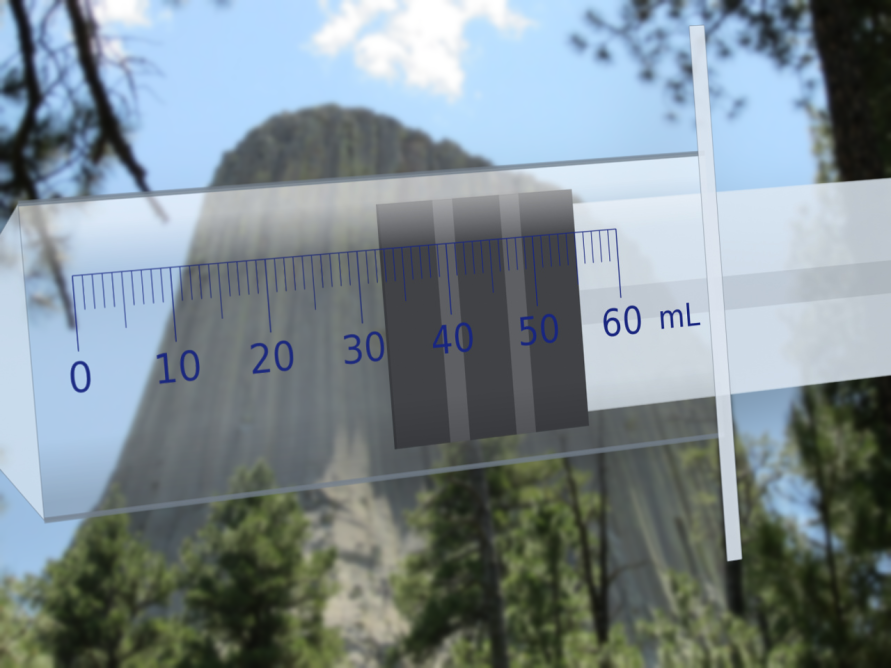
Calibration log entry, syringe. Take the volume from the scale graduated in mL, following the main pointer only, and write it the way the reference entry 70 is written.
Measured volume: 32.5
